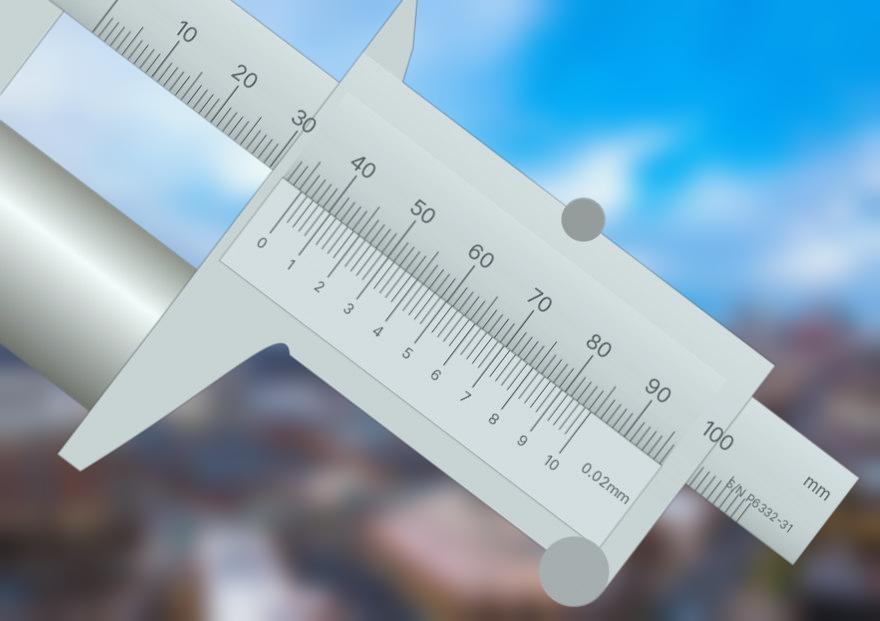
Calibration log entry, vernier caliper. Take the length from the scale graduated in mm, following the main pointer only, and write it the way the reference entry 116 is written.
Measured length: 35.4
